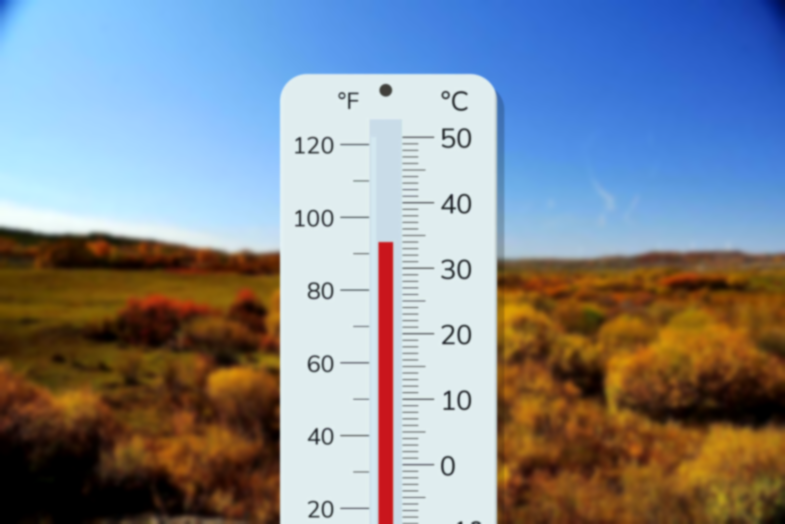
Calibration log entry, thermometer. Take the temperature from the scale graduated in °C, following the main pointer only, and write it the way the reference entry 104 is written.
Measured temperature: 34
